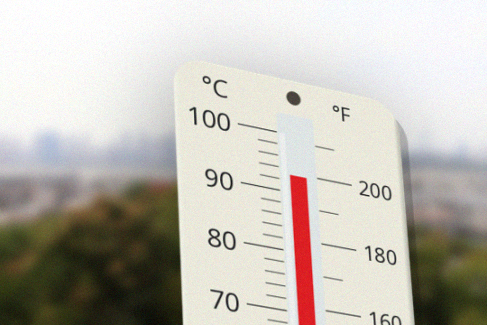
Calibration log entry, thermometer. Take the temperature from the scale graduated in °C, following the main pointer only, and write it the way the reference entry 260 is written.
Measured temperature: 93
